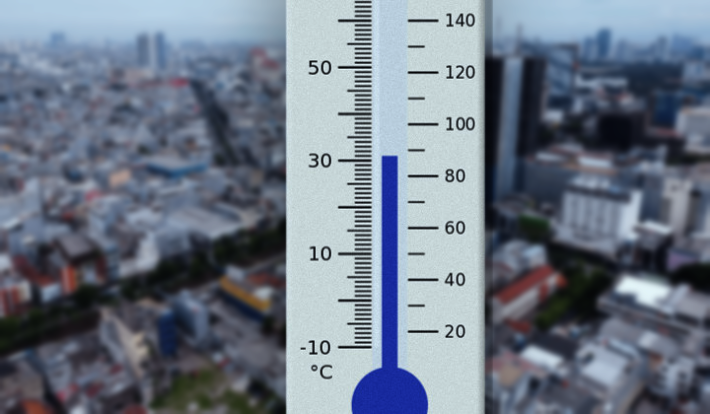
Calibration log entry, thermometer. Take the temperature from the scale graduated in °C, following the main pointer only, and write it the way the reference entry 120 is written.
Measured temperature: 31
